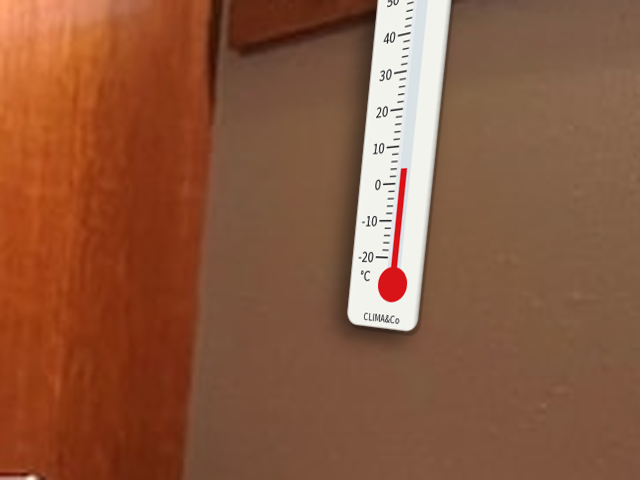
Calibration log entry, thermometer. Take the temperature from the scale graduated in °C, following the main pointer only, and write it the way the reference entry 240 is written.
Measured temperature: 4
